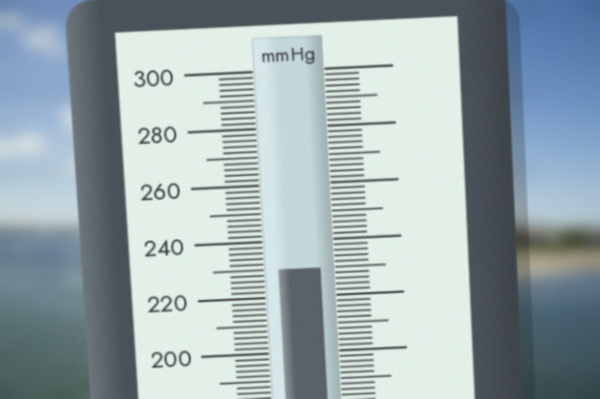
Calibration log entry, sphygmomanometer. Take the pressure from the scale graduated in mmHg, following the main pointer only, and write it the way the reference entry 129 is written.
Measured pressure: 230
